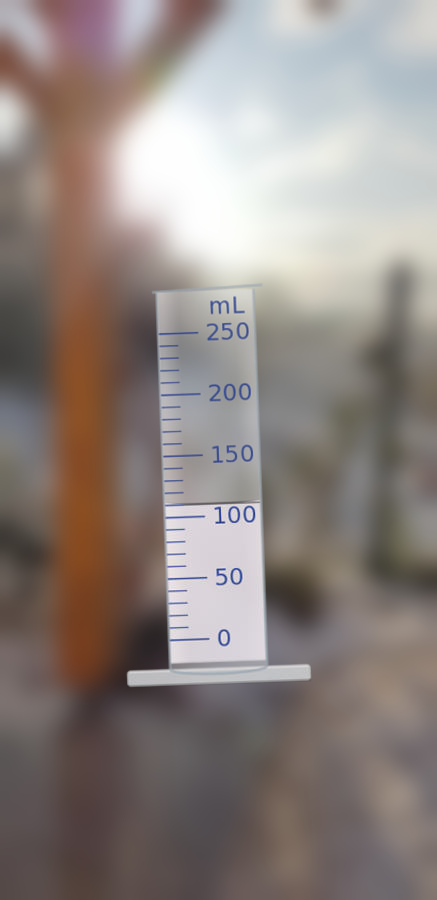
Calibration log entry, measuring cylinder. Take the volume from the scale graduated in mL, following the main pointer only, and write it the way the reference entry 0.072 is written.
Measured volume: 110
